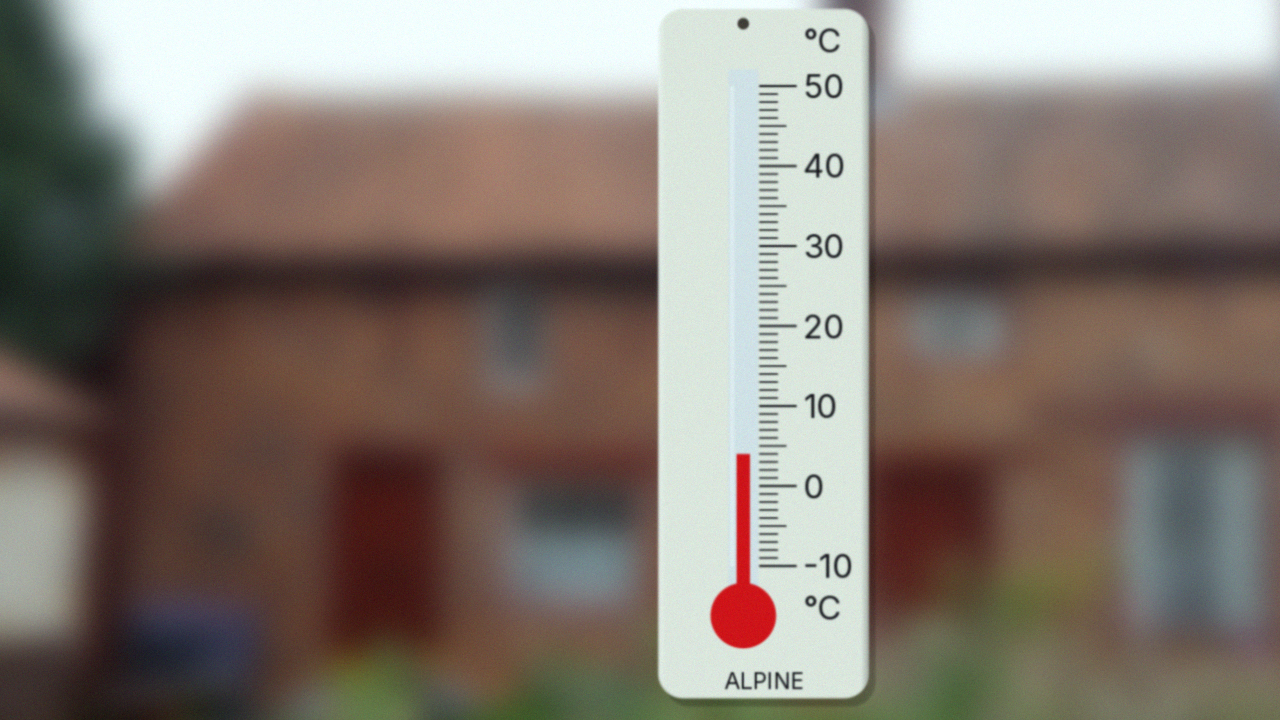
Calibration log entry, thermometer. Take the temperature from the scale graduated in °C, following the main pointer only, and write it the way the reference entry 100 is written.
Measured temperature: 4
